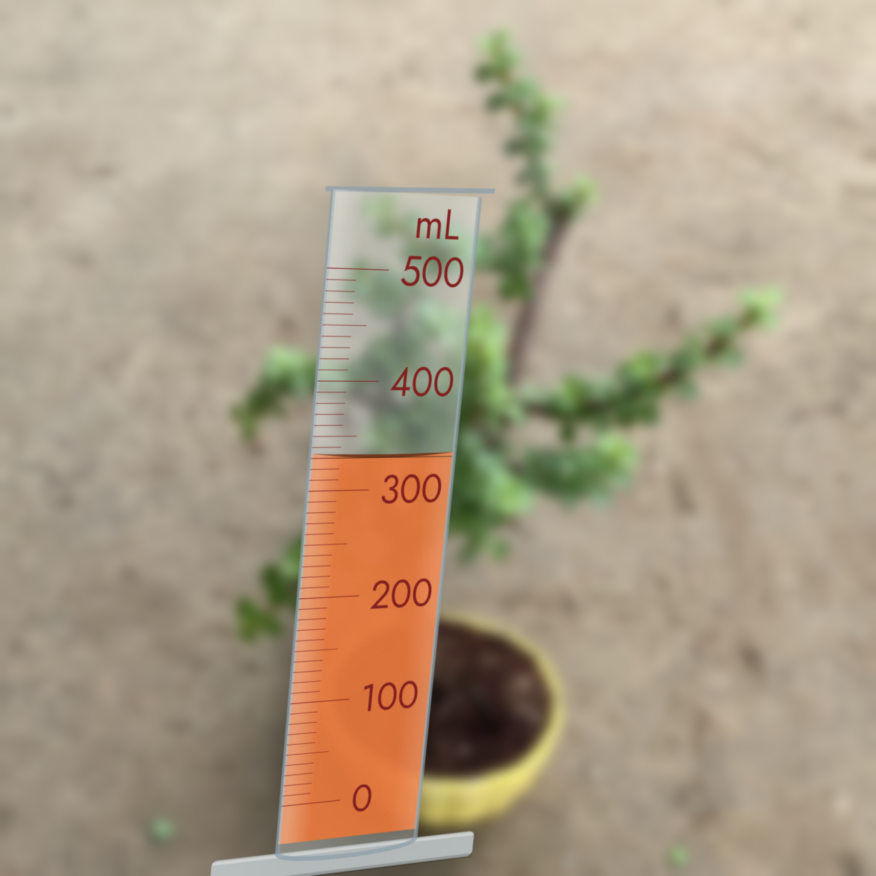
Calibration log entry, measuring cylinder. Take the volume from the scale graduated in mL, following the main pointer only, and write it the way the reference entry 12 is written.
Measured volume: 330
